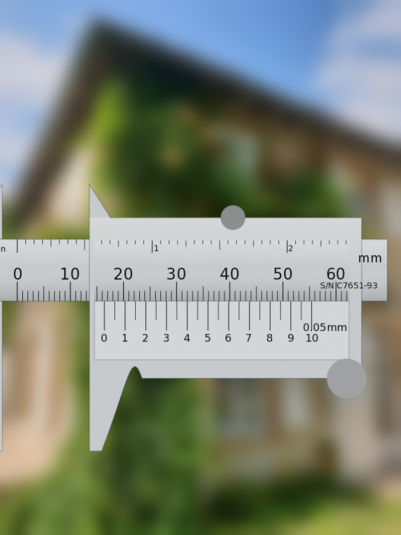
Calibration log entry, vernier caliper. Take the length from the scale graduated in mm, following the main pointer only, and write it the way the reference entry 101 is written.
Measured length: 16.4
